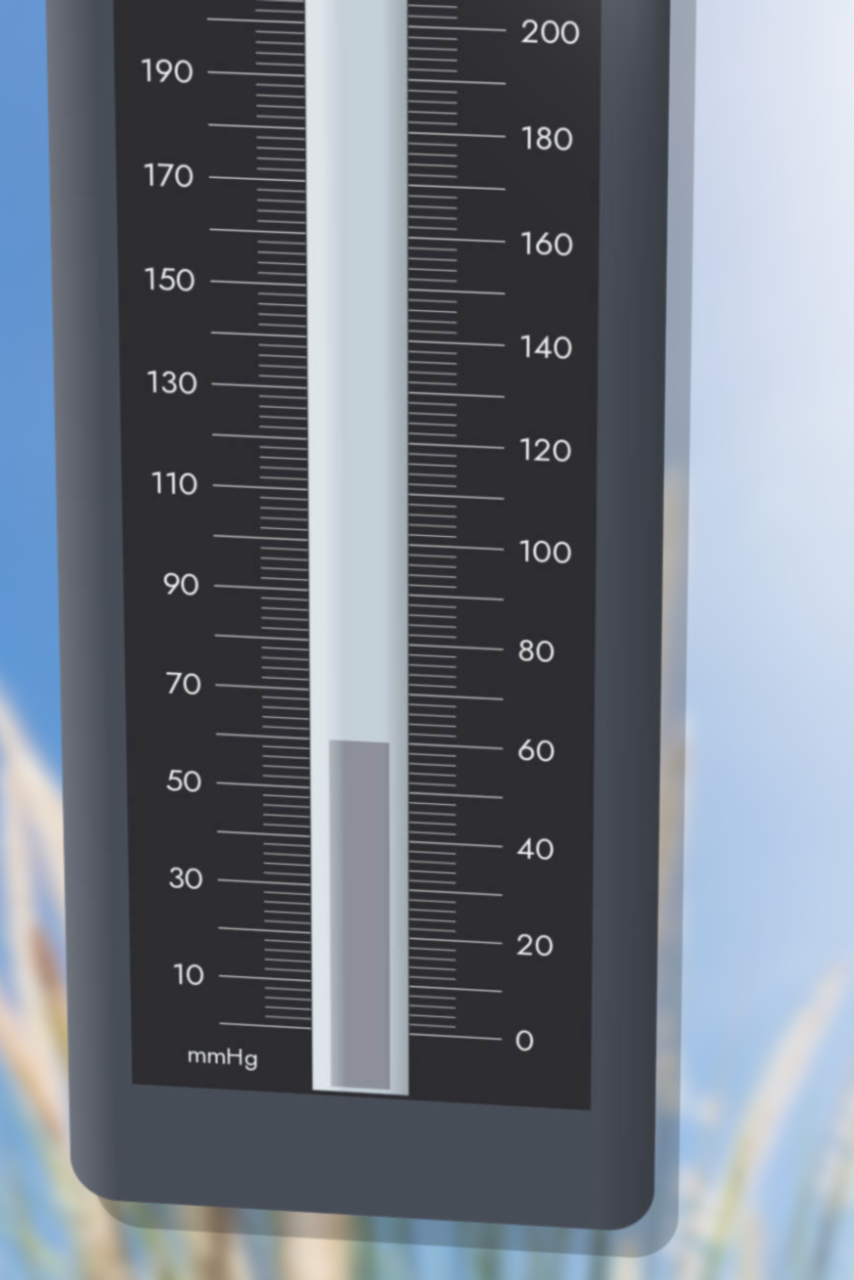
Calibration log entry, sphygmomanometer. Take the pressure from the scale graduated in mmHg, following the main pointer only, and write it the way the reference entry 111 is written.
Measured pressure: 60
